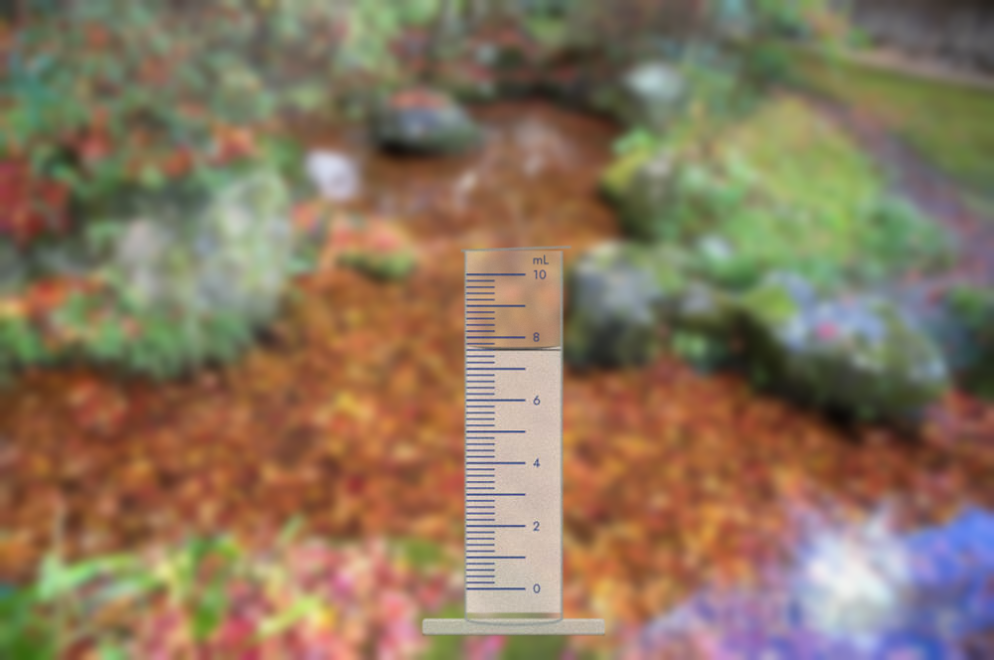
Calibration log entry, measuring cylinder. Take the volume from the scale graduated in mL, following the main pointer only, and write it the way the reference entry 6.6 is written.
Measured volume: 7.6
